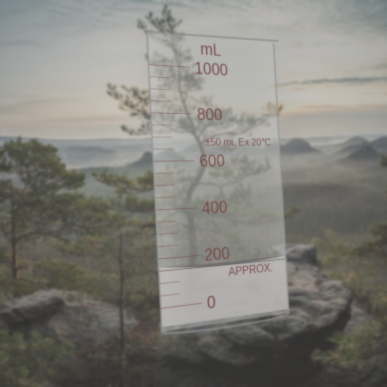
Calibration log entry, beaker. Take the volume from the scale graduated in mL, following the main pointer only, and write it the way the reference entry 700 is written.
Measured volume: 150
